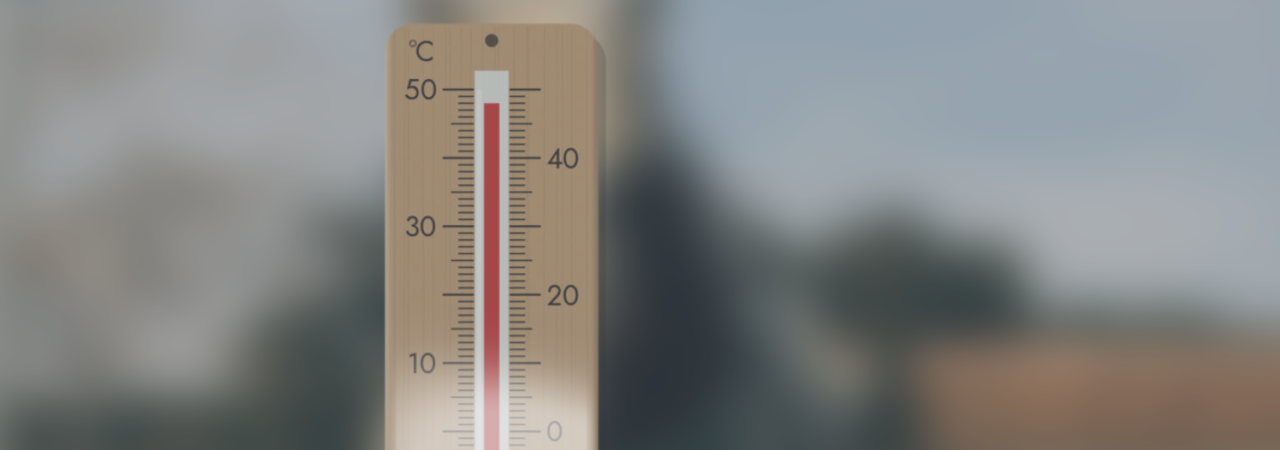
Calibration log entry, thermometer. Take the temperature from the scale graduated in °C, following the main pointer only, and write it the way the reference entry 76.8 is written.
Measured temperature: 48
